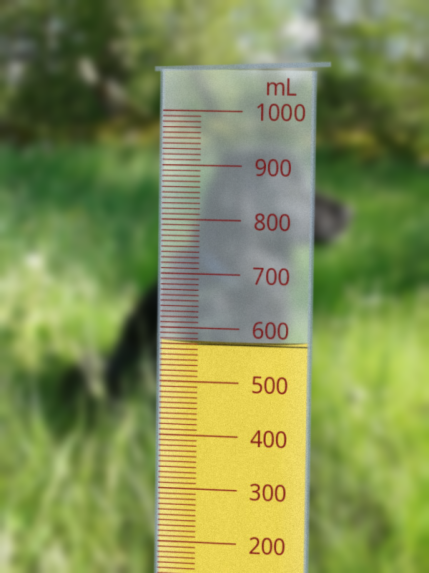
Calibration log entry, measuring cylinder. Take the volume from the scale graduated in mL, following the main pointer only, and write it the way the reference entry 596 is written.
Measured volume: 570
